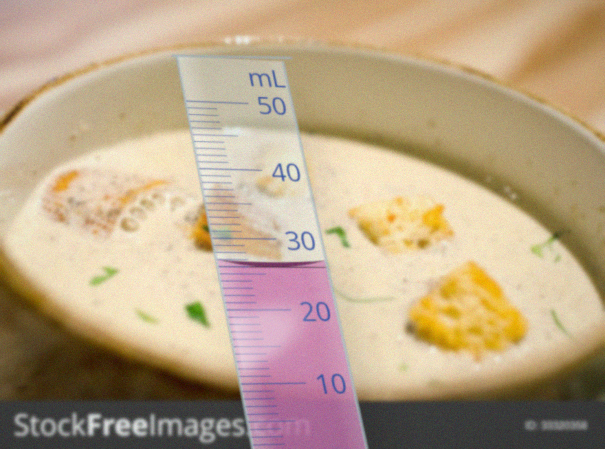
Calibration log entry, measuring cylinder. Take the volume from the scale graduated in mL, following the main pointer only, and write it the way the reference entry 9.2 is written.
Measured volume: 26
